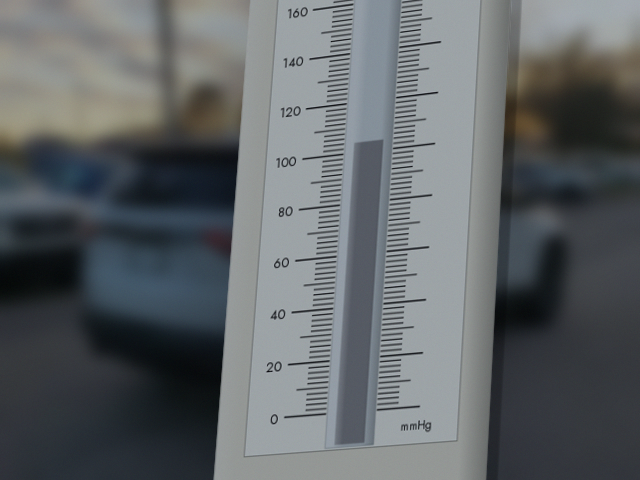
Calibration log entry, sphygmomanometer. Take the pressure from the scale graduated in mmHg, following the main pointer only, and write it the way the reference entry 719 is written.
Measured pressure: 104
